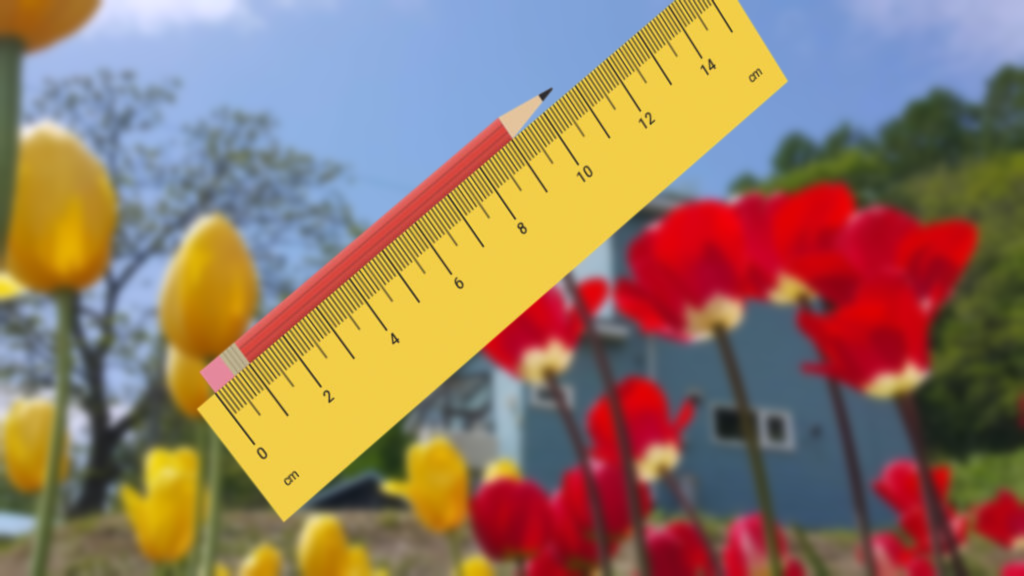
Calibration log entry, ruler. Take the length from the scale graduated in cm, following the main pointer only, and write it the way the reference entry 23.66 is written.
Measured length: 10.5
